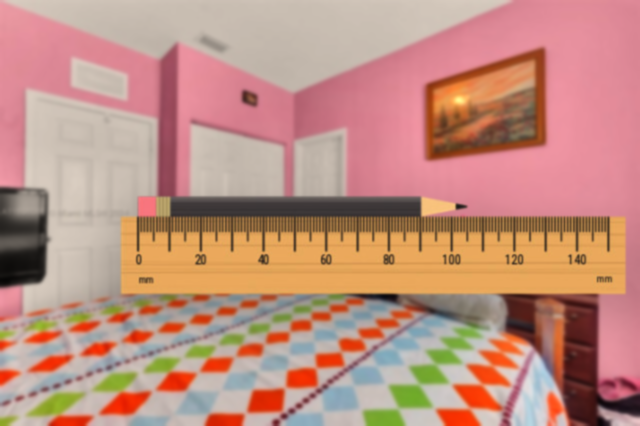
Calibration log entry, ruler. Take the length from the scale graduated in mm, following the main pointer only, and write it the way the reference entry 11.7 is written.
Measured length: 105
